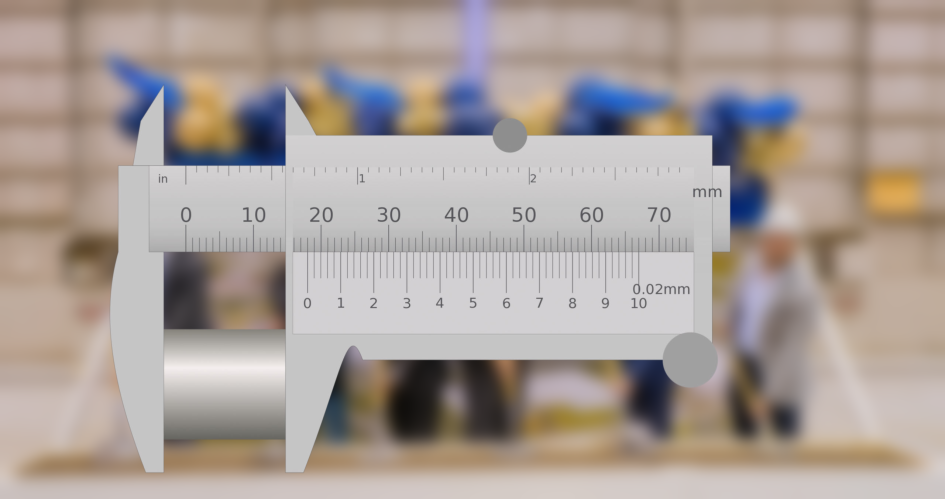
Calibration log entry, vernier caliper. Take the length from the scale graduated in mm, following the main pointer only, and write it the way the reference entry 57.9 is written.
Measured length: 18.0
